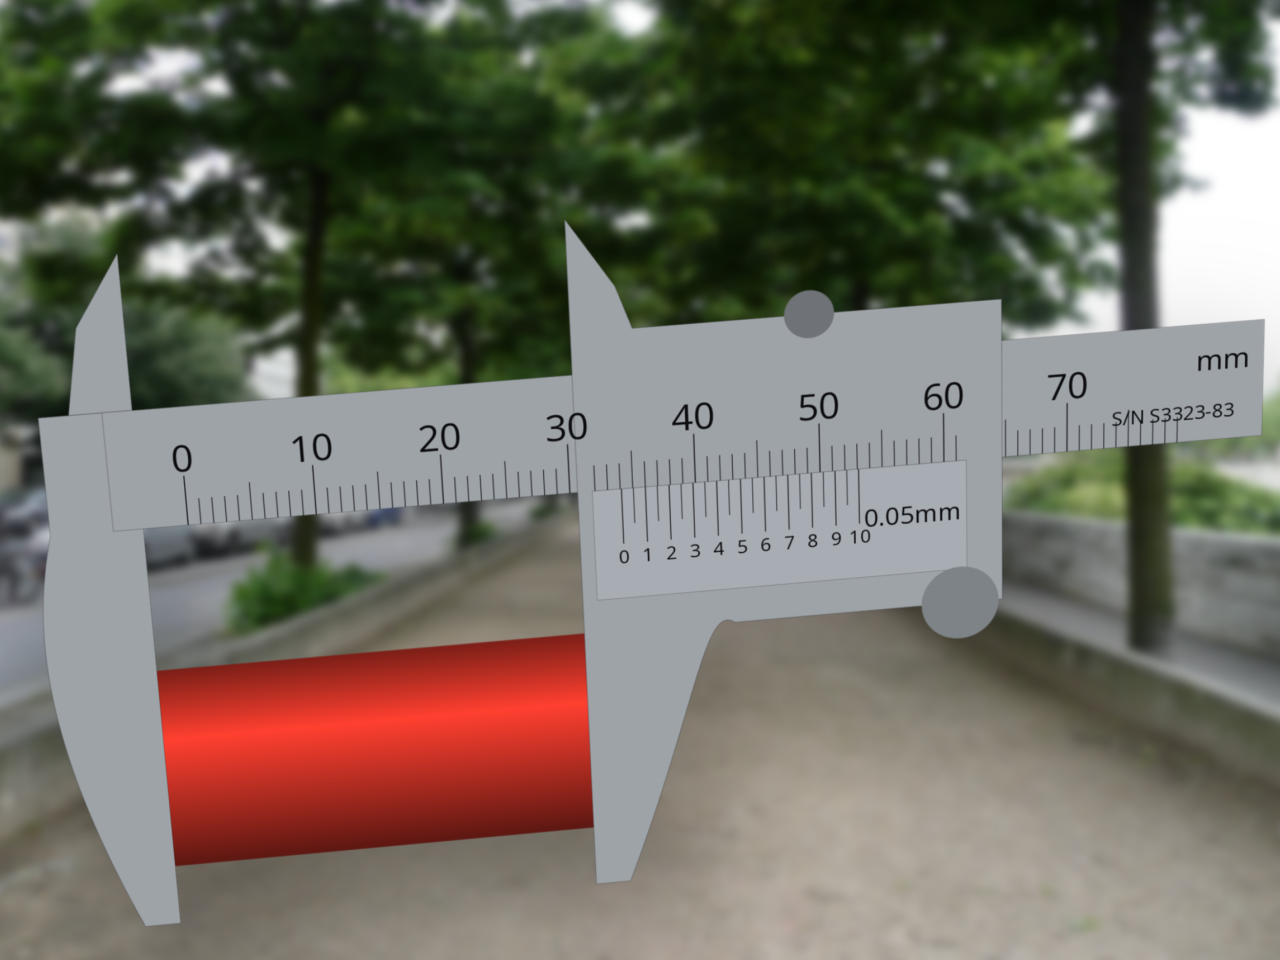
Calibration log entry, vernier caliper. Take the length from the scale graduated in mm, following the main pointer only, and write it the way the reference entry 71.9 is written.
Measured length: 34.1
